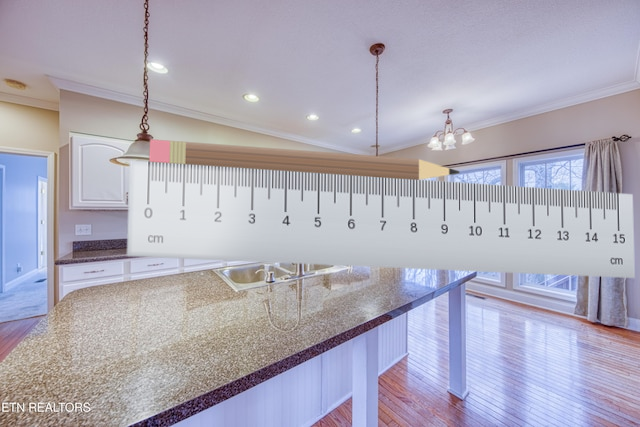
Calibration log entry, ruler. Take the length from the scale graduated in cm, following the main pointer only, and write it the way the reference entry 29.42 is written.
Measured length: 9.5
